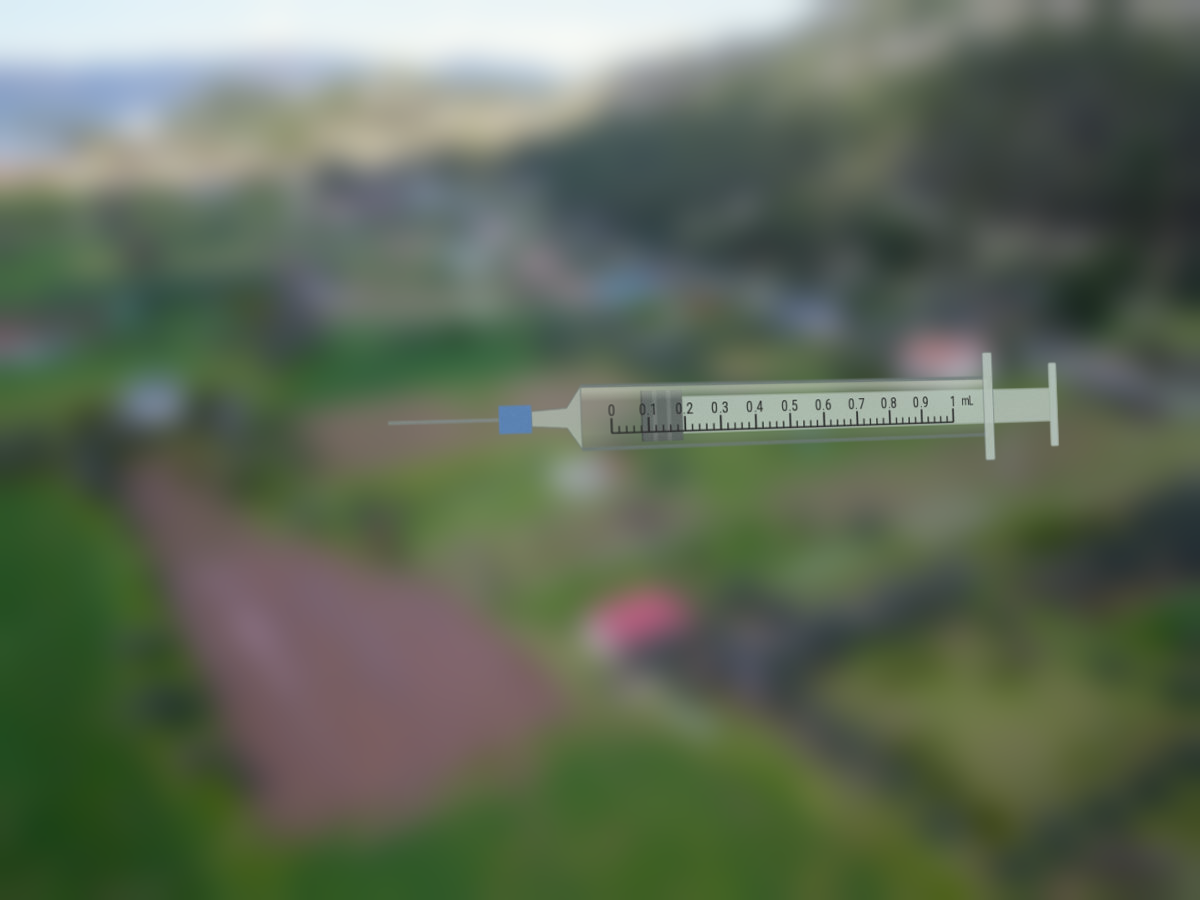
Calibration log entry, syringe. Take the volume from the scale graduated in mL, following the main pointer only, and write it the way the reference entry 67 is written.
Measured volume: 0.08
